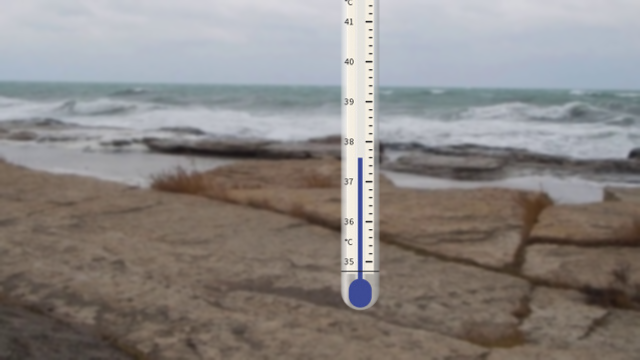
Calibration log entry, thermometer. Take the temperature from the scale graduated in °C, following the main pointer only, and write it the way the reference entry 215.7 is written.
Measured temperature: 37.6
